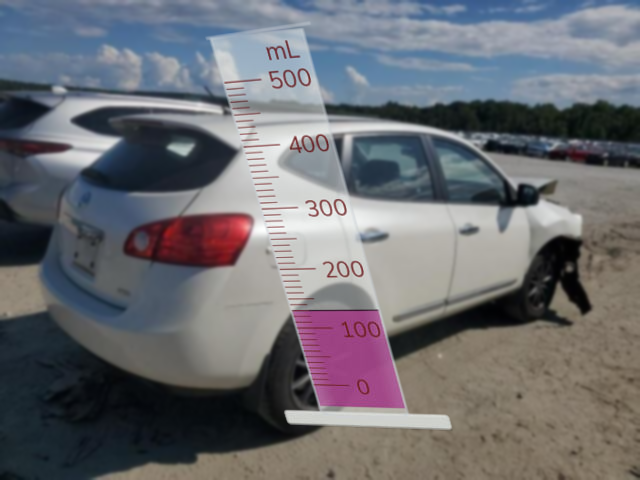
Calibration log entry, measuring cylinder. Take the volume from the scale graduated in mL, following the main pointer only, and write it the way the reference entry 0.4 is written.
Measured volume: 130
